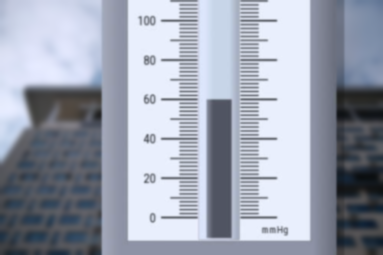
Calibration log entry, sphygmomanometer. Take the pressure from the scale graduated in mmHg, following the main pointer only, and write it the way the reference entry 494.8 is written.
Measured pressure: 60
